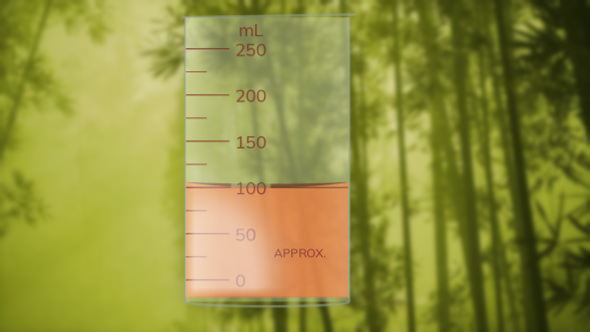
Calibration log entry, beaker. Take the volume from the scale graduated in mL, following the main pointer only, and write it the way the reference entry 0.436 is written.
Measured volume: 100
